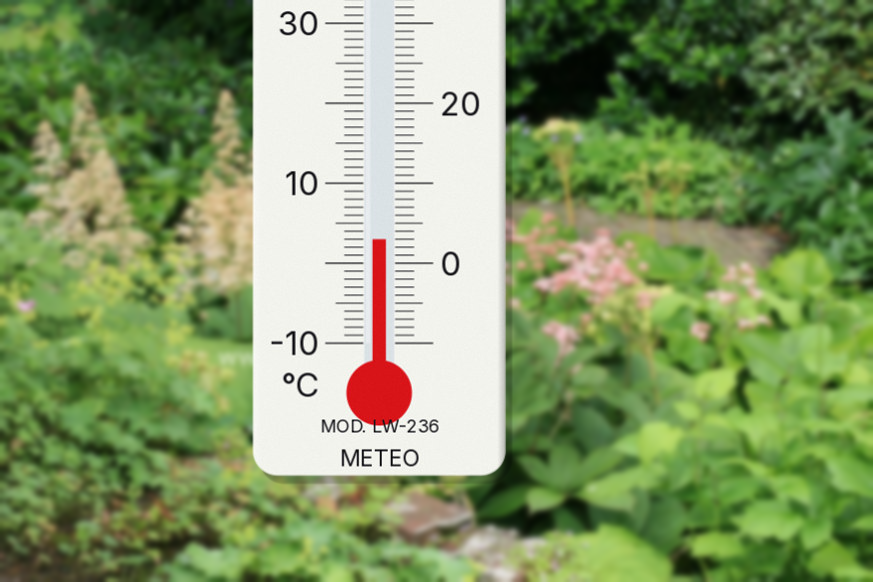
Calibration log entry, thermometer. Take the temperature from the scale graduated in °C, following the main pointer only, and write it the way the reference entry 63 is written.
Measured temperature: 3
